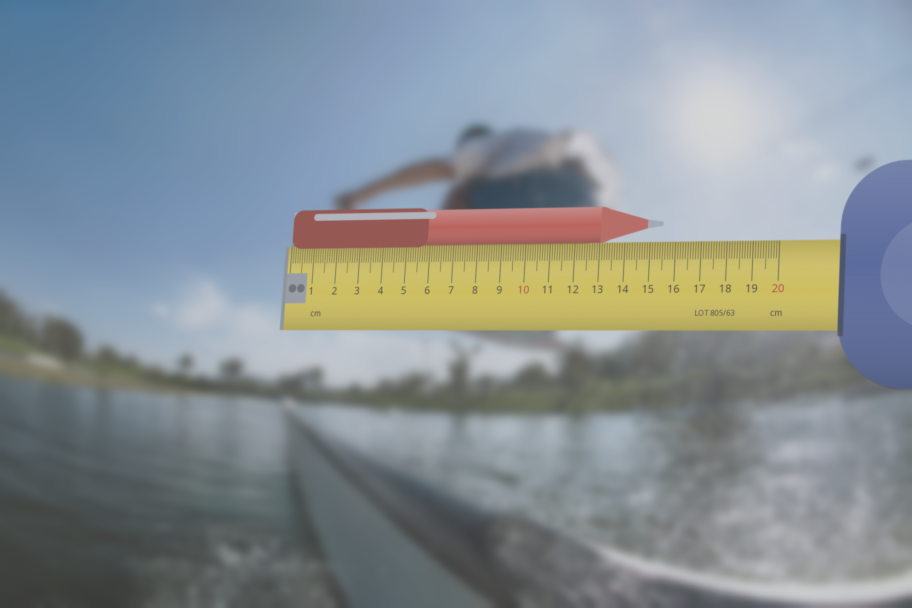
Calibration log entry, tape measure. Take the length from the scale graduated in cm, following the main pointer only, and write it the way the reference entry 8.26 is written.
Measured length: 15.5
